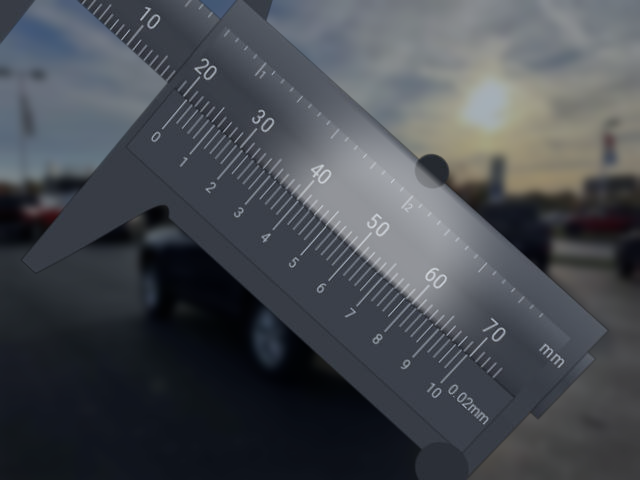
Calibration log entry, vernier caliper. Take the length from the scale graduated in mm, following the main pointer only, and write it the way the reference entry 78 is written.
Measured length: 20.6
